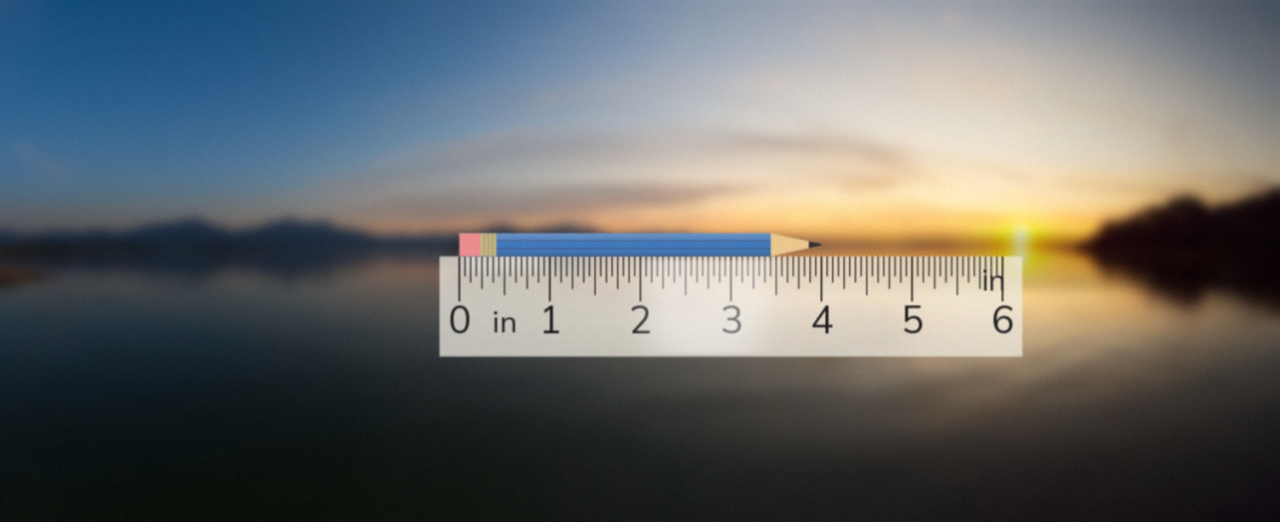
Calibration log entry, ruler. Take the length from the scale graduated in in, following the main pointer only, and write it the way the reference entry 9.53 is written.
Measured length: 4
